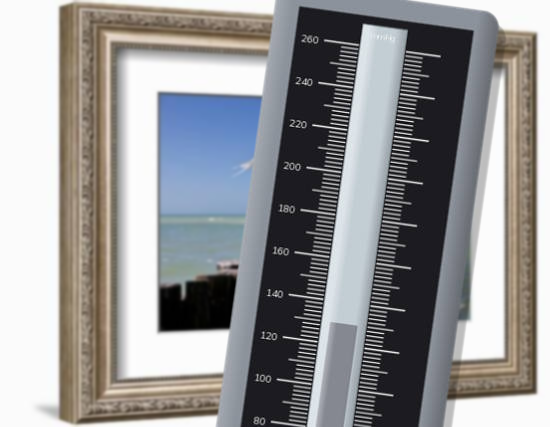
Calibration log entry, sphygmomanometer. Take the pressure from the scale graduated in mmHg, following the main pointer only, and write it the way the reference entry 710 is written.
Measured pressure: 130
